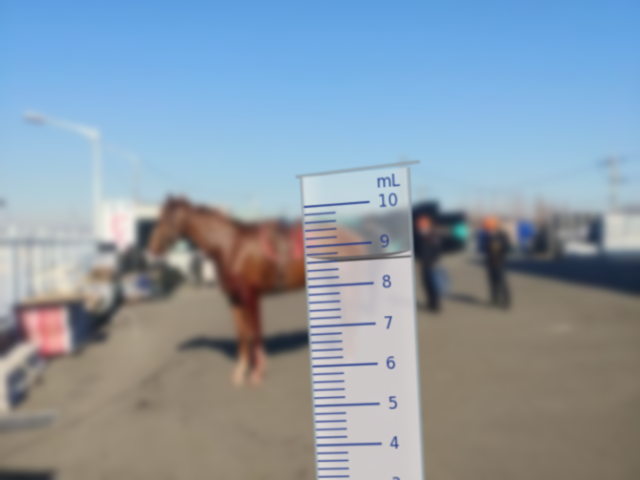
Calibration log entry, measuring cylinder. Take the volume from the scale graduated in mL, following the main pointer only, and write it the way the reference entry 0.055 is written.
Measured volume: 8.6
